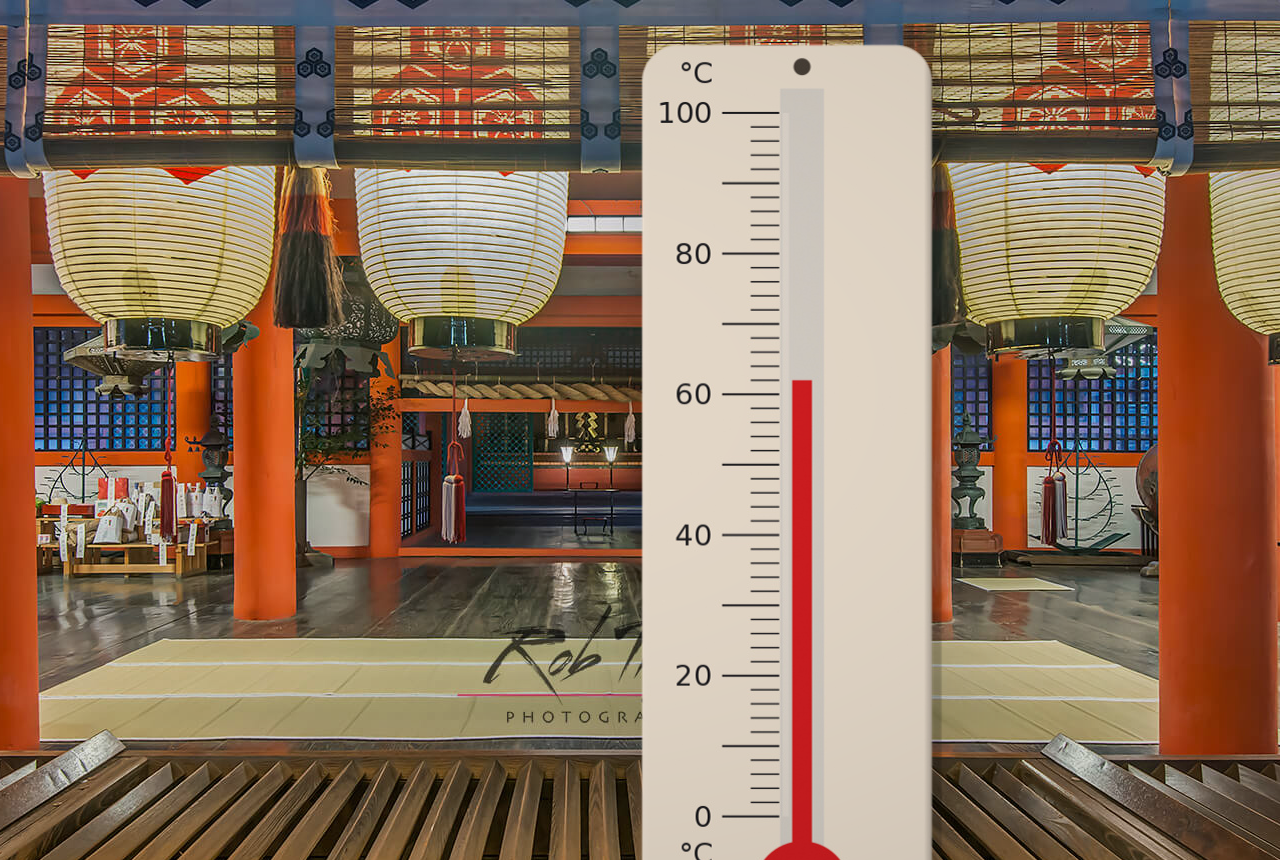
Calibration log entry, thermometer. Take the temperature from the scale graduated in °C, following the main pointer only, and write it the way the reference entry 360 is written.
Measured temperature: 62
